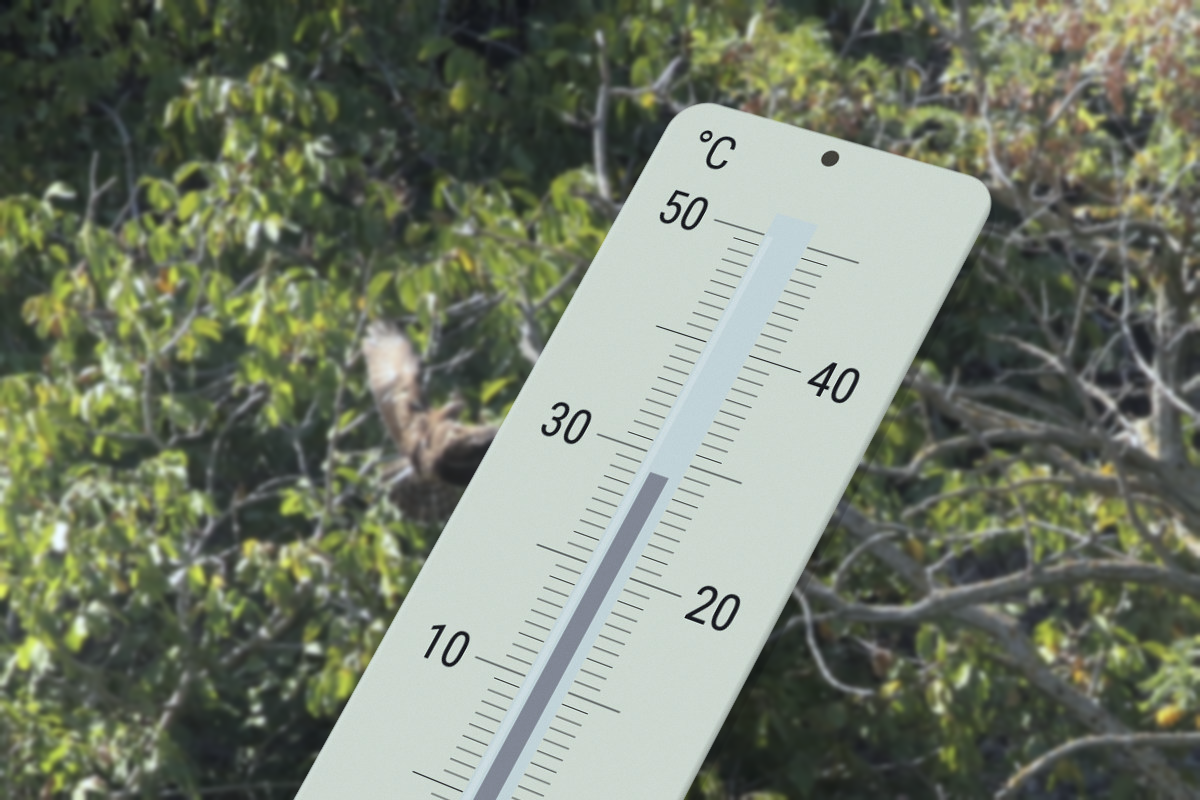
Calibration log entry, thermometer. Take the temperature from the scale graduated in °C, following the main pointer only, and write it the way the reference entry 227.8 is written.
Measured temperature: 28.5
